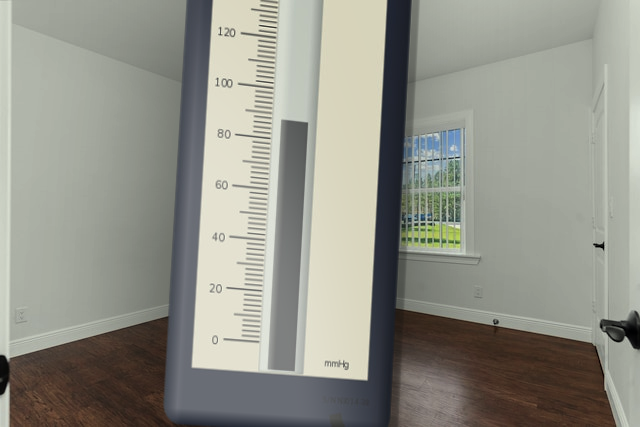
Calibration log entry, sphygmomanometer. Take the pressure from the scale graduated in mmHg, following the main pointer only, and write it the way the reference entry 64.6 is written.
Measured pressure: 88
